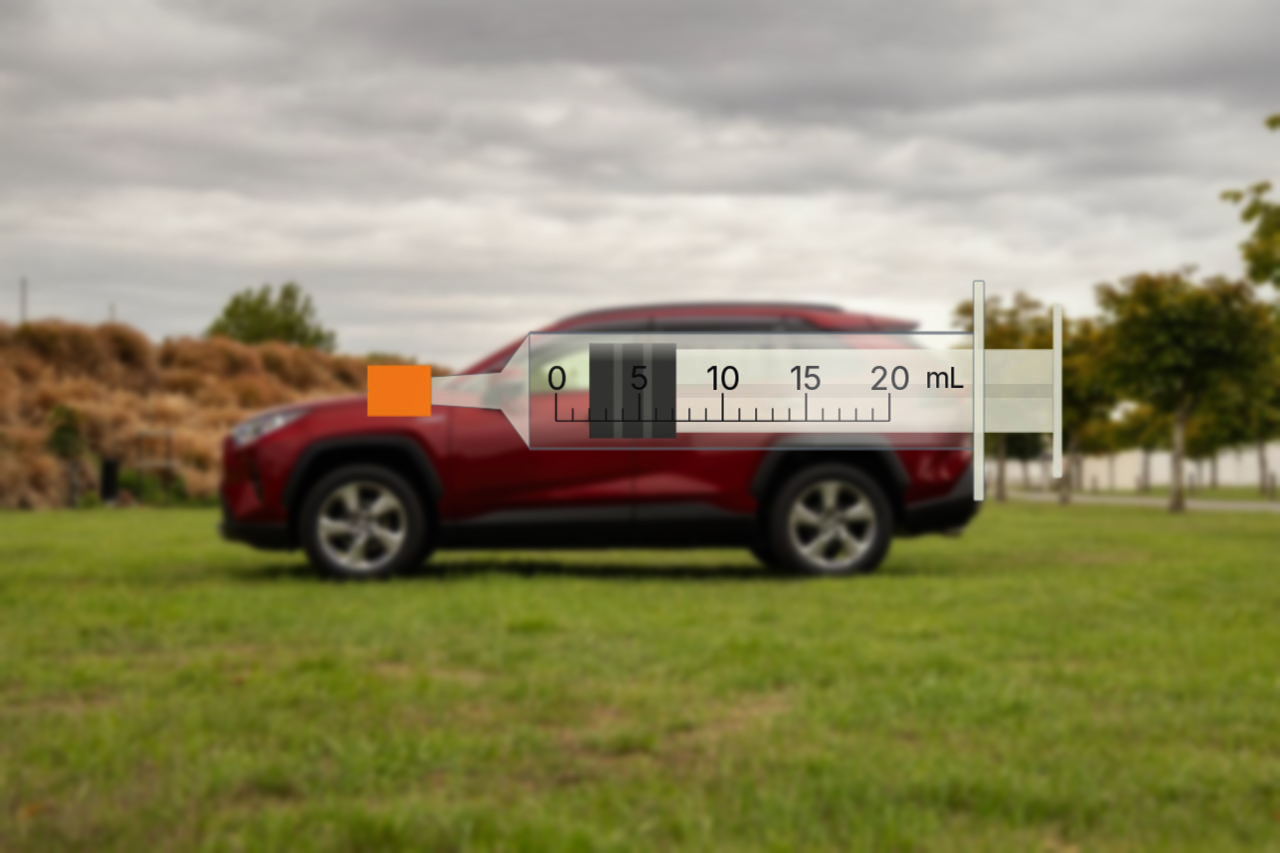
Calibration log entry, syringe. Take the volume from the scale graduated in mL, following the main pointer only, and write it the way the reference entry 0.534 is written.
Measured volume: 2
